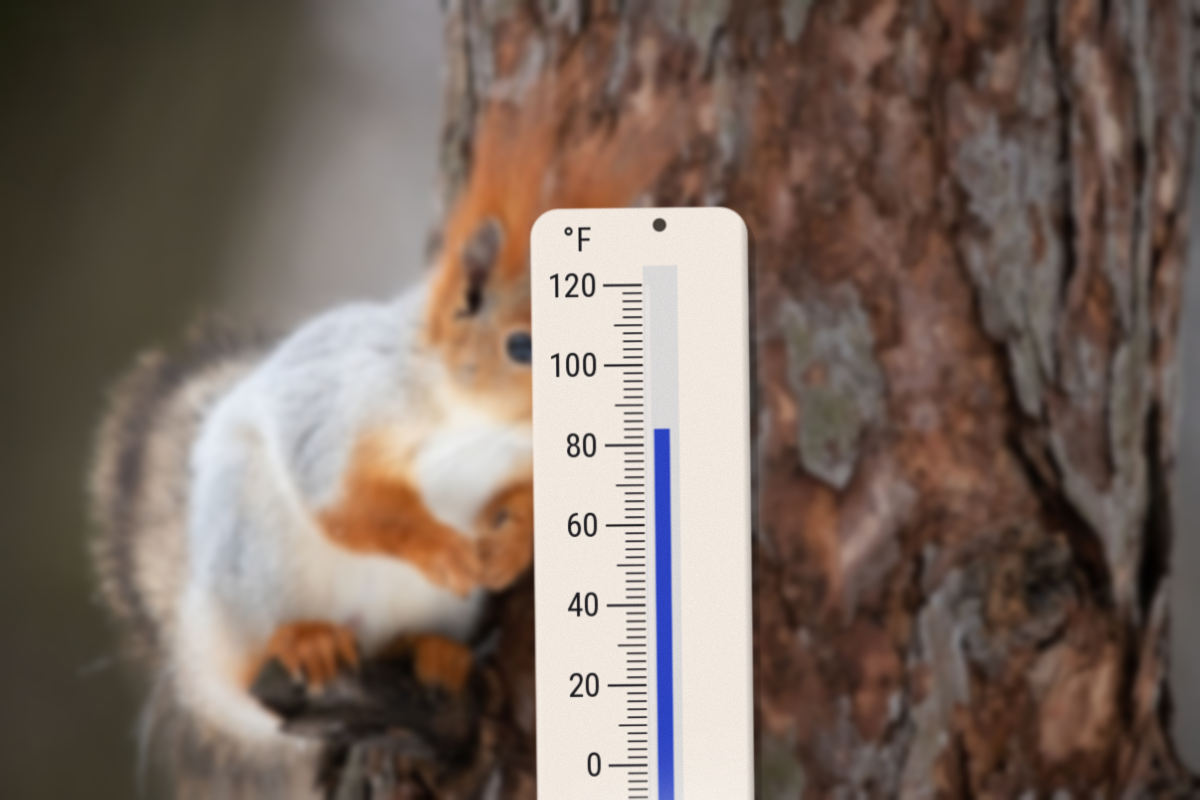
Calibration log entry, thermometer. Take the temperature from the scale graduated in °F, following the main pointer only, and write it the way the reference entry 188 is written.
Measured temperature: 84
